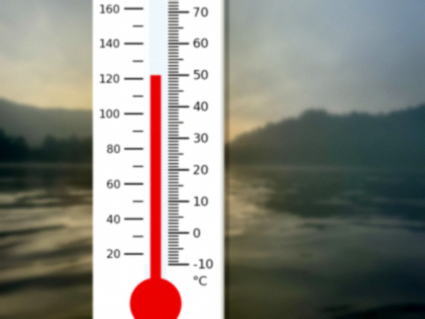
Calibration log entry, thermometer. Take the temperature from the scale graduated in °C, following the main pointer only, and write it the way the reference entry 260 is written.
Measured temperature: 50
